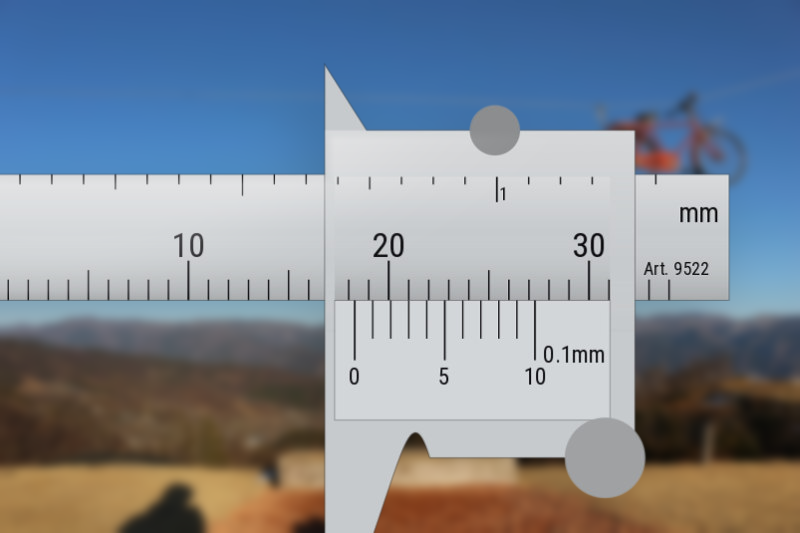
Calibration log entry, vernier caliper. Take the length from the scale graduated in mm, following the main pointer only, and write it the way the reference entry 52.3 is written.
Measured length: 18.3
